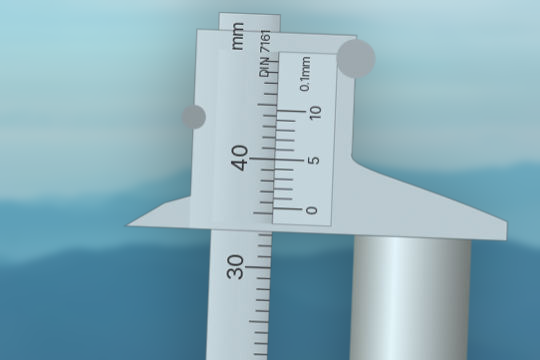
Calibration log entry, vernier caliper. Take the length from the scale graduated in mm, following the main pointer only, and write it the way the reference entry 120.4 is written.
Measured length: 35.5
